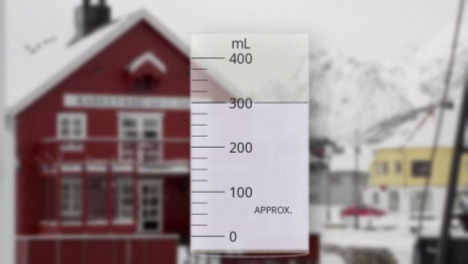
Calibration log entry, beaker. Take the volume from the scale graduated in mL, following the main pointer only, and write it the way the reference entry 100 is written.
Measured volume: 300
